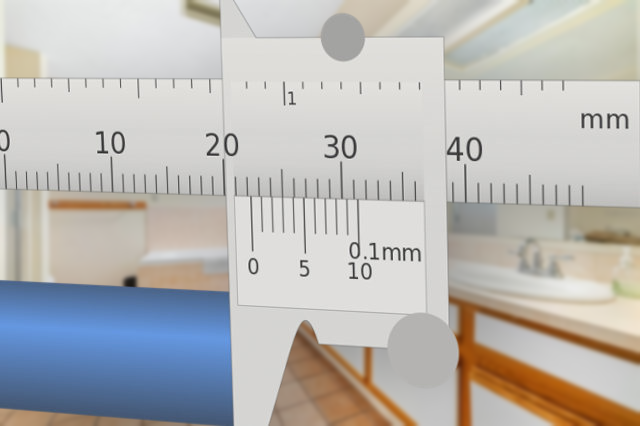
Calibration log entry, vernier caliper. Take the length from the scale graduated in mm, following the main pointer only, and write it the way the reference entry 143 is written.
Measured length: 22.3
